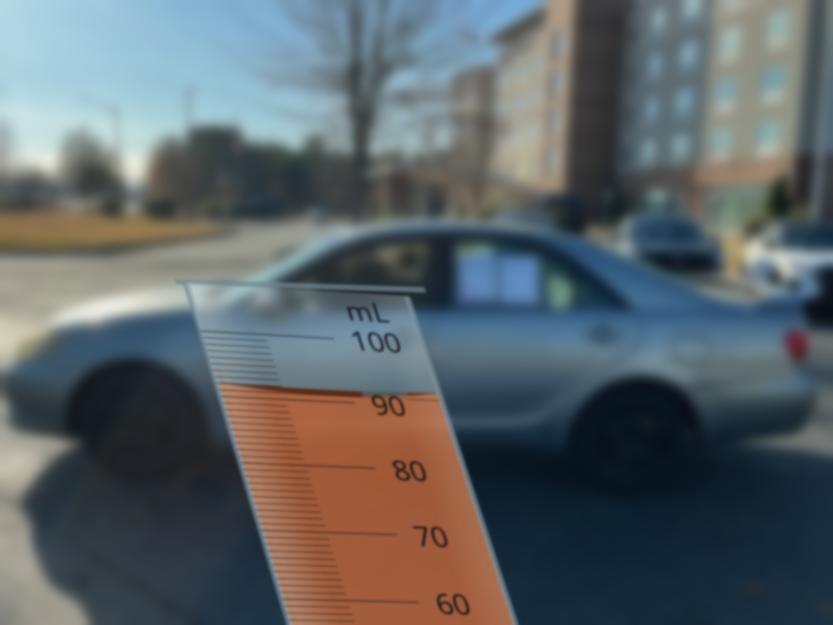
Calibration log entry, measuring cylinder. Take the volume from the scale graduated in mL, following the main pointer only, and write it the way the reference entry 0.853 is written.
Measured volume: 91
